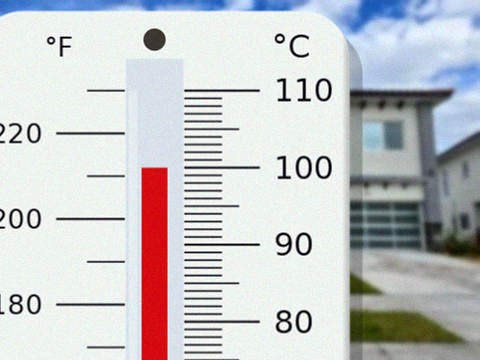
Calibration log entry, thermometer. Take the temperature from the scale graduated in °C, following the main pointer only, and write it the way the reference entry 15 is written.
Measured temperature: 100
